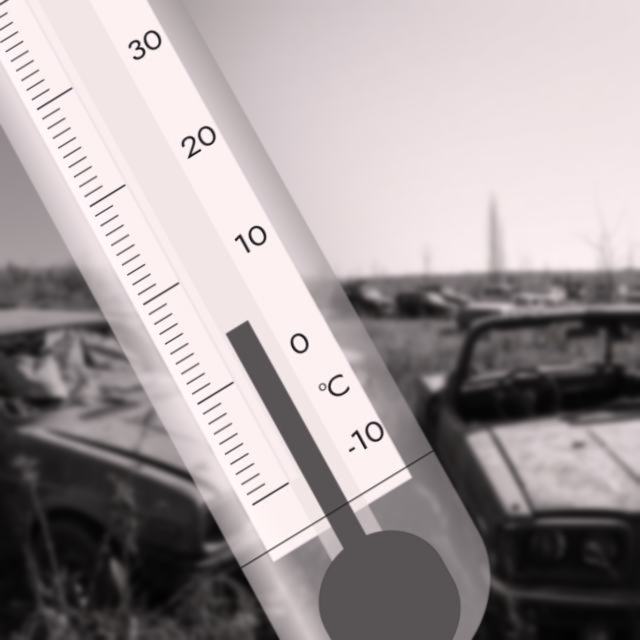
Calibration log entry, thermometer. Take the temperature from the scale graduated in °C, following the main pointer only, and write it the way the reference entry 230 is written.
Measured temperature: 4
